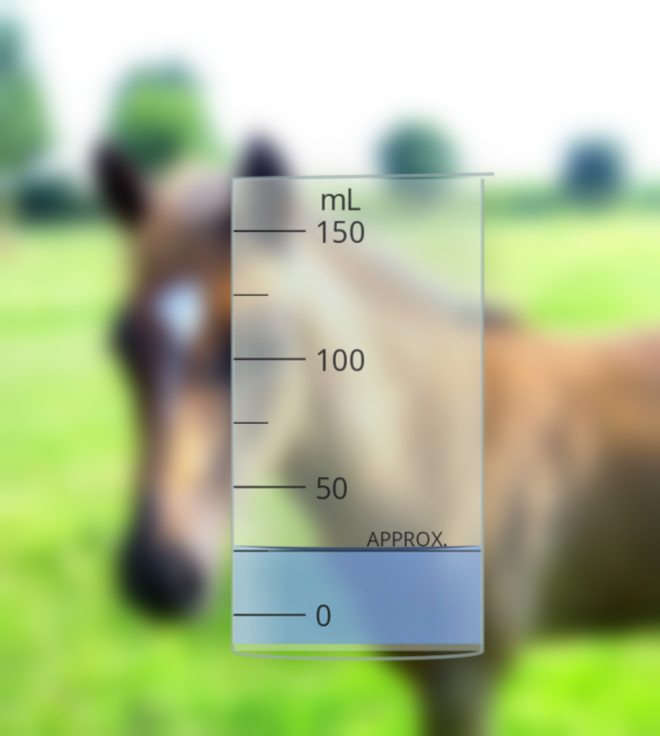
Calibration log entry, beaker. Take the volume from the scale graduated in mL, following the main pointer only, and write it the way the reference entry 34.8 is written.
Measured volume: 25
